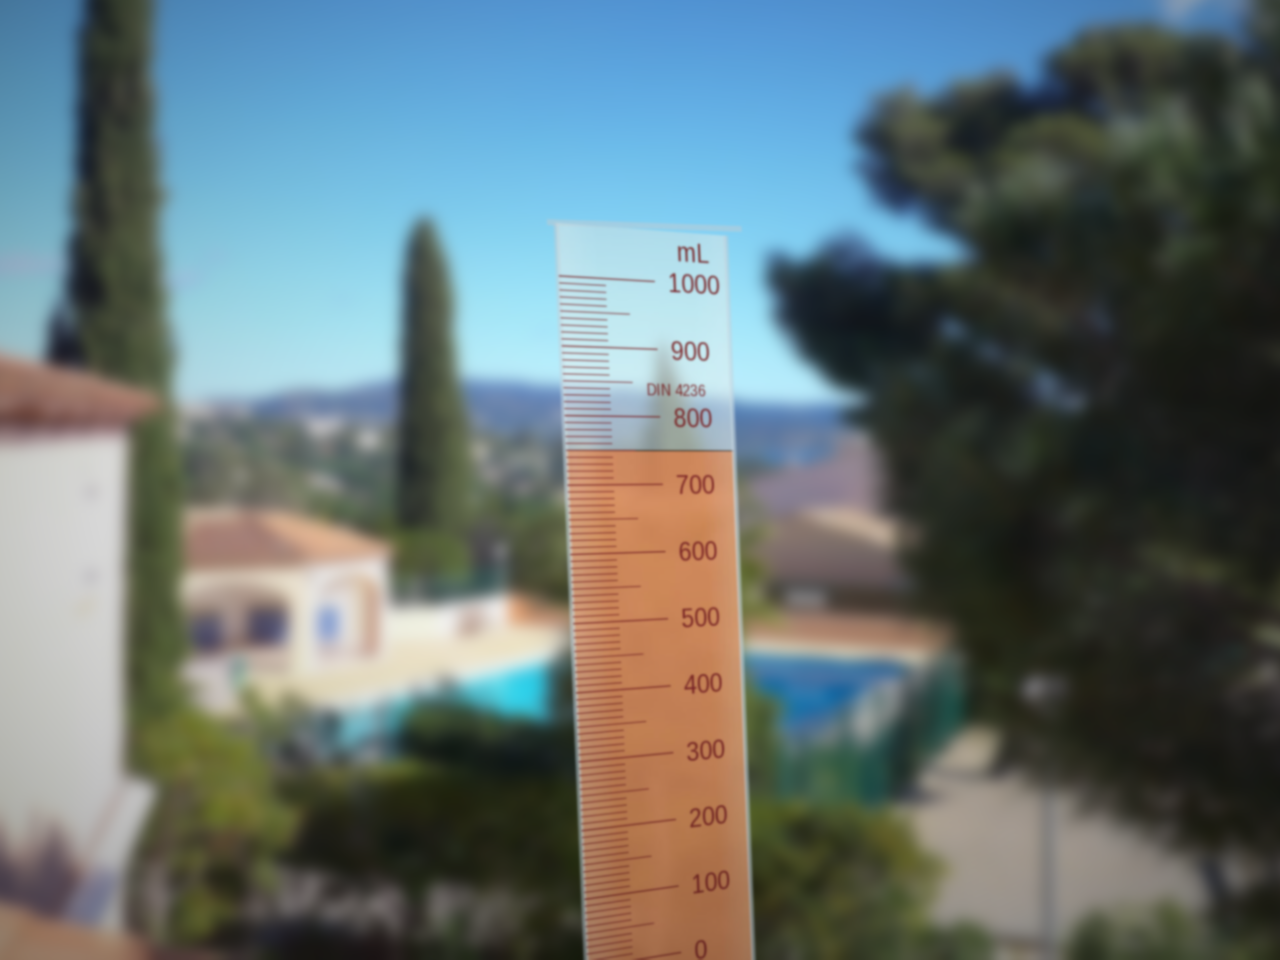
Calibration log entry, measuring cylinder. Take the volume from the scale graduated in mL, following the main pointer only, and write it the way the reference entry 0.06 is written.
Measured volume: 750
